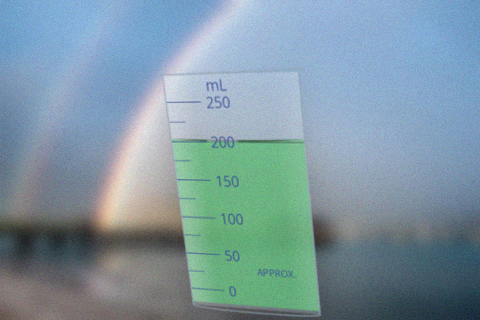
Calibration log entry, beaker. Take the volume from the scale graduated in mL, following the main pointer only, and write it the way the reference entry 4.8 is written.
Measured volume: 200
